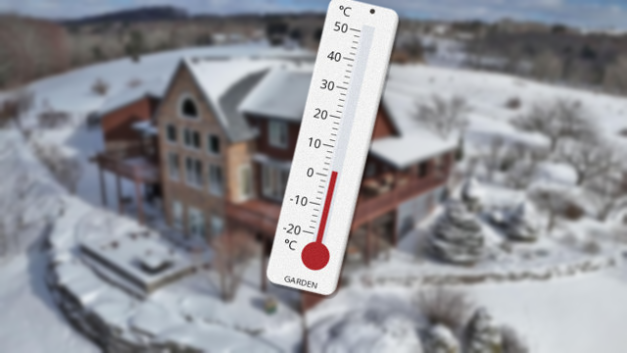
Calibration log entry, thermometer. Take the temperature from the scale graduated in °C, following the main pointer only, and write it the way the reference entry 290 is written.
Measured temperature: 2
